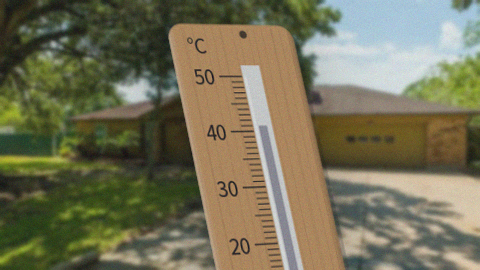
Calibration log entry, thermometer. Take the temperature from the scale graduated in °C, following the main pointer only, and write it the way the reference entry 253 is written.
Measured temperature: 41
